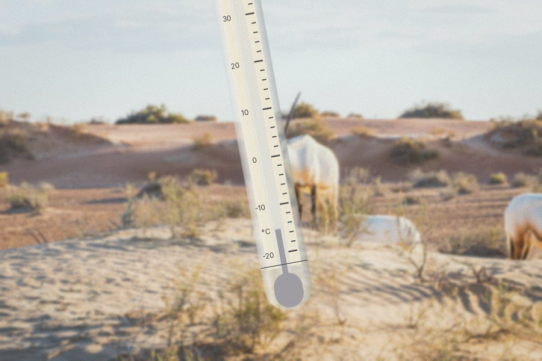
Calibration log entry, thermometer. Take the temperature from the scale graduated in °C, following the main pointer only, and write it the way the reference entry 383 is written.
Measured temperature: -15
